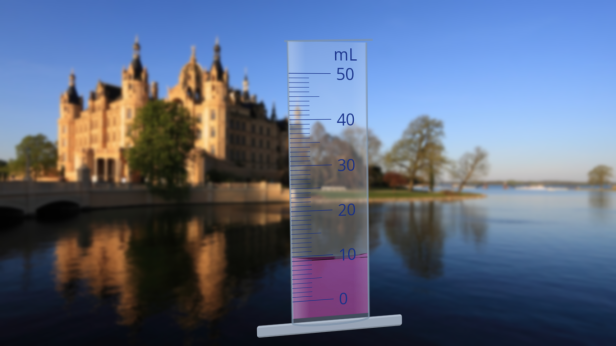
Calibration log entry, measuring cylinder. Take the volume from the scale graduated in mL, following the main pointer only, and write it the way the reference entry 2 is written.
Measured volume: 9
